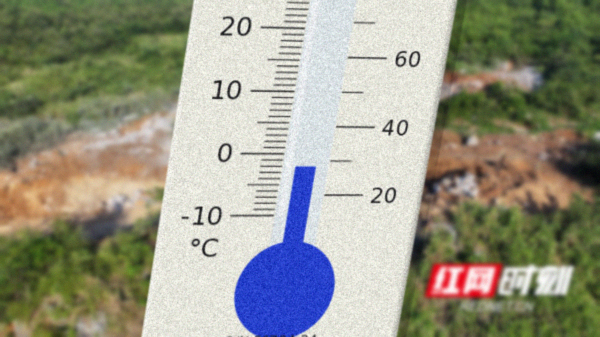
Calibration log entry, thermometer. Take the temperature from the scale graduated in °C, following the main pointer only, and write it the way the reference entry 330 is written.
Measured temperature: -2
